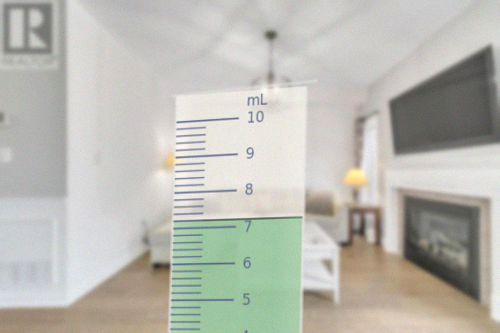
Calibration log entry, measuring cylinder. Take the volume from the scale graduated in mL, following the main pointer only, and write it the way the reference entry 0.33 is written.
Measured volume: 7.2
